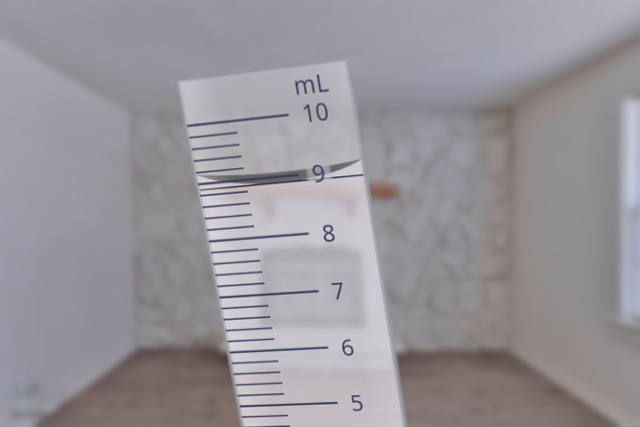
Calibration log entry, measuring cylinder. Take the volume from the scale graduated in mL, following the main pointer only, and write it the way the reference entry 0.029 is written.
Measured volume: 8.9
